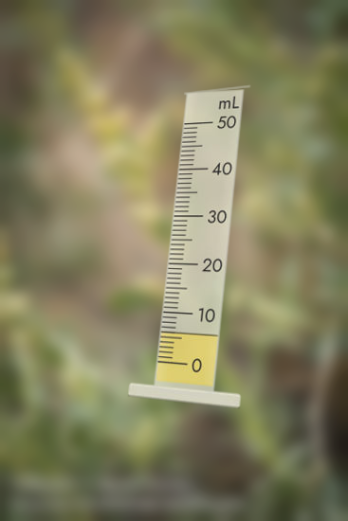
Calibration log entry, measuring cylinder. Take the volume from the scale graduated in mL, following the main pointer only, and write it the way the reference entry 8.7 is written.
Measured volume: 6
